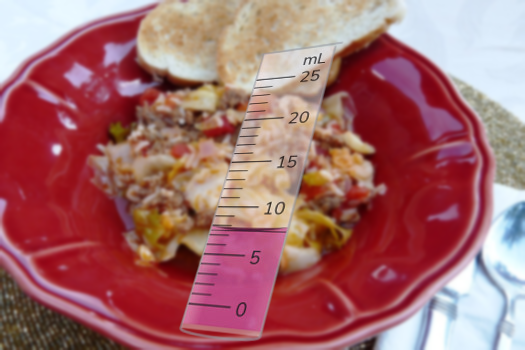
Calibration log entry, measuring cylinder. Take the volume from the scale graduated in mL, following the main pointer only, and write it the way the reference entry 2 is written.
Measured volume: 7.5
